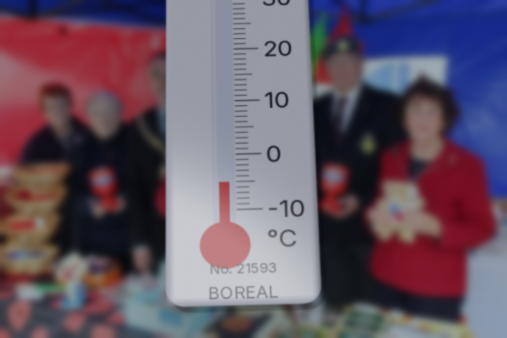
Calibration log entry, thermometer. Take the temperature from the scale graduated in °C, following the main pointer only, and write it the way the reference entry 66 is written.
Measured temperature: -5
